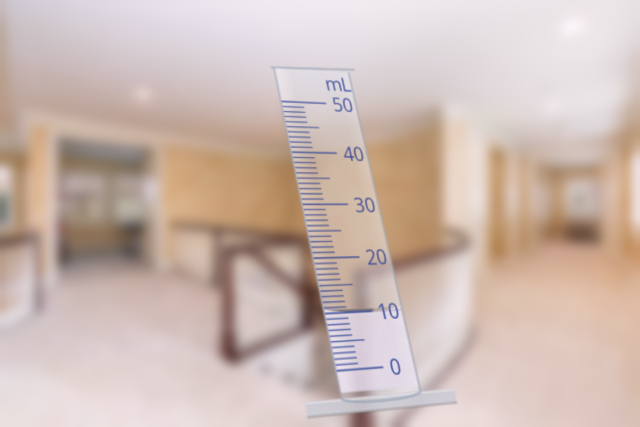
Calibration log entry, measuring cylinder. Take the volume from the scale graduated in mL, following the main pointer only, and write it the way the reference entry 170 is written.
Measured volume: 10
